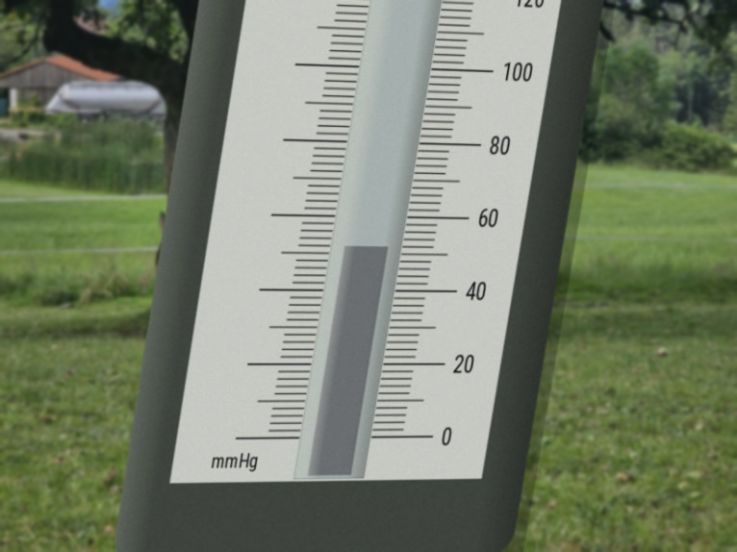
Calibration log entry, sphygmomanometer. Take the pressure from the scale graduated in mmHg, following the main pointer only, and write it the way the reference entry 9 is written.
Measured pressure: 52
